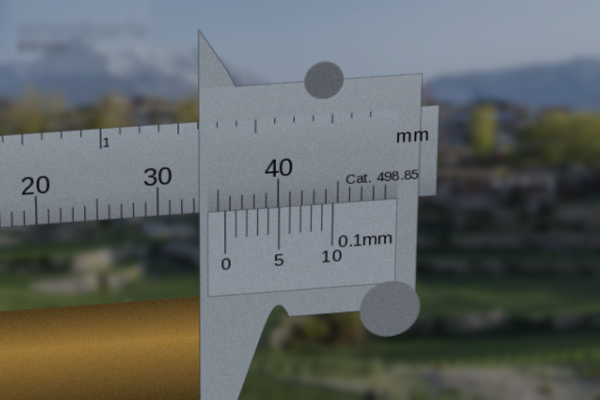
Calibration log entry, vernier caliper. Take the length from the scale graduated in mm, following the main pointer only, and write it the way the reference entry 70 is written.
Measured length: 35.6
